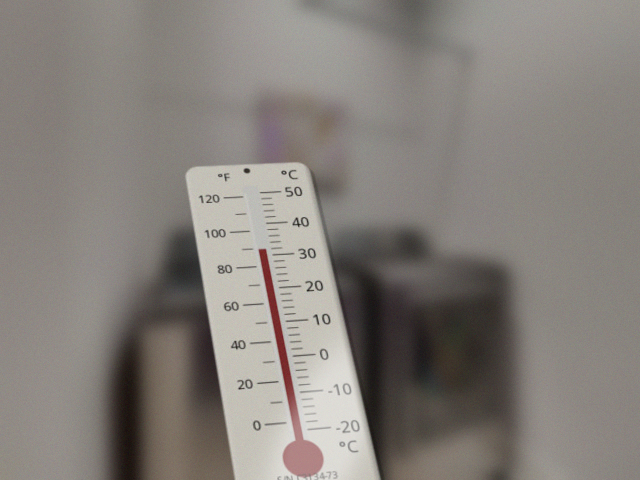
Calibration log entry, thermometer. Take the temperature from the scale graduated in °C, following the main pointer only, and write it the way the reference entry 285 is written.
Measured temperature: 32
